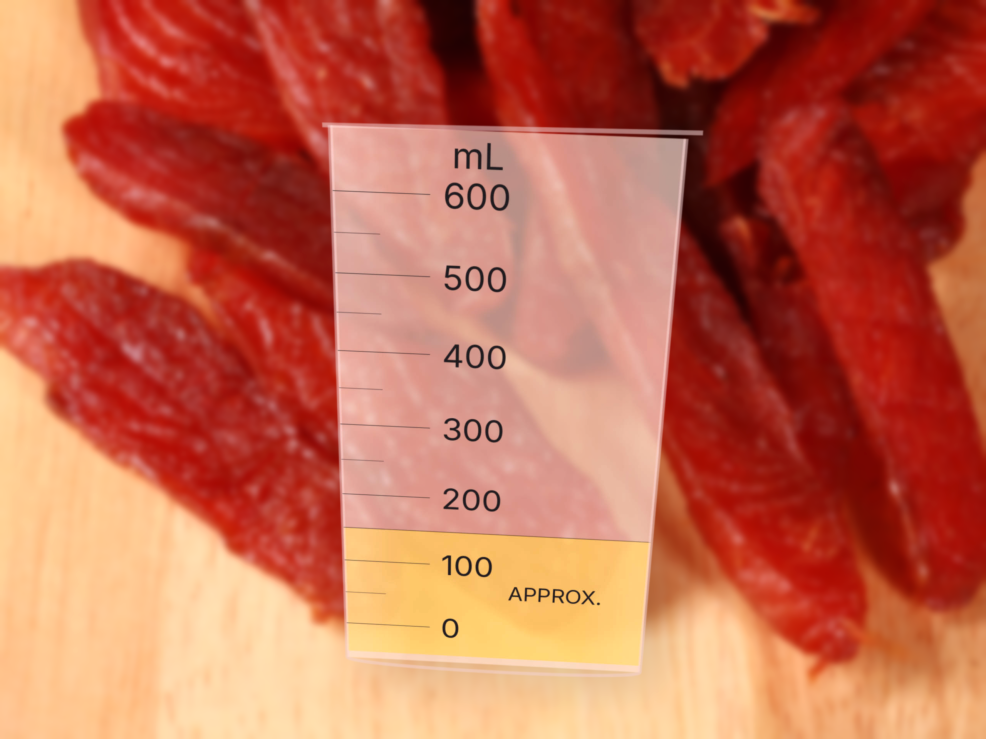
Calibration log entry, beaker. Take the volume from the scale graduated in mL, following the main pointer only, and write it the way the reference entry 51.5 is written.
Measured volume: 150
